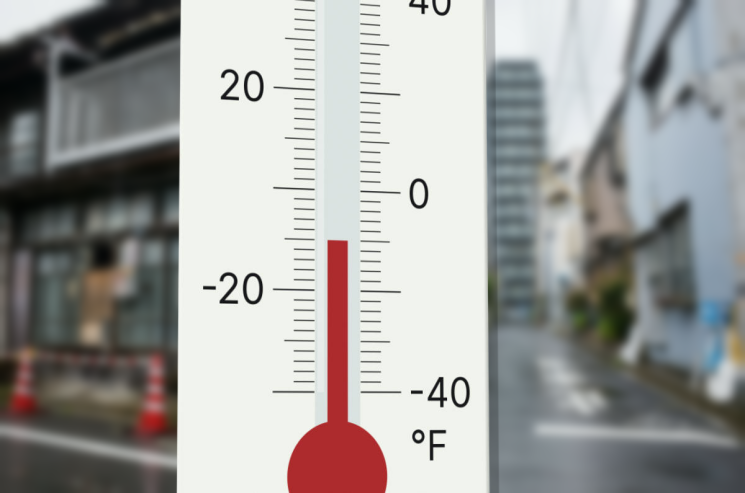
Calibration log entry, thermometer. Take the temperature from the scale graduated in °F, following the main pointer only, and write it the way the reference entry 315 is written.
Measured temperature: -10
